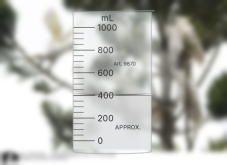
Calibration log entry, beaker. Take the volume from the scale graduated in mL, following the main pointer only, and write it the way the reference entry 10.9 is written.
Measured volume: 400
